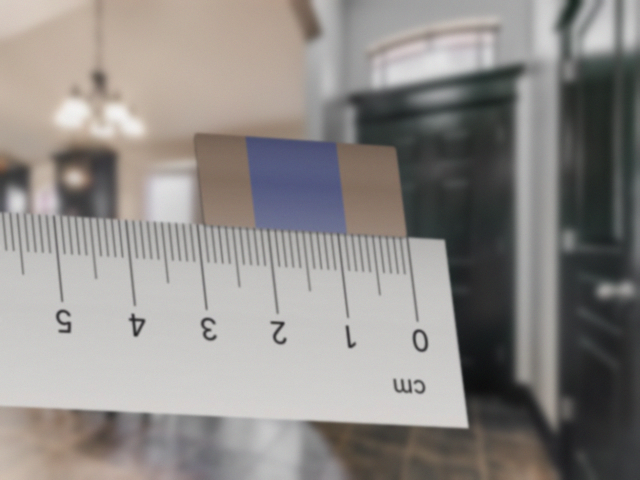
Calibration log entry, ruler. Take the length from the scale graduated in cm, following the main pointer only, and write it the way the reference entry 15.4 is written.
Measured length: 2.9
